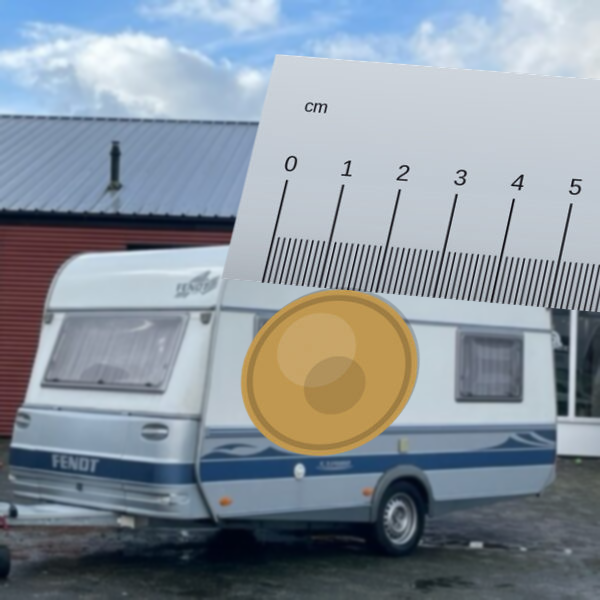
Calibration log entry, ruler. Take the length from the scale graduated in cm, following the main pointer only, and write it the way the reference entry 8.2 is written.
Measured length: 3
